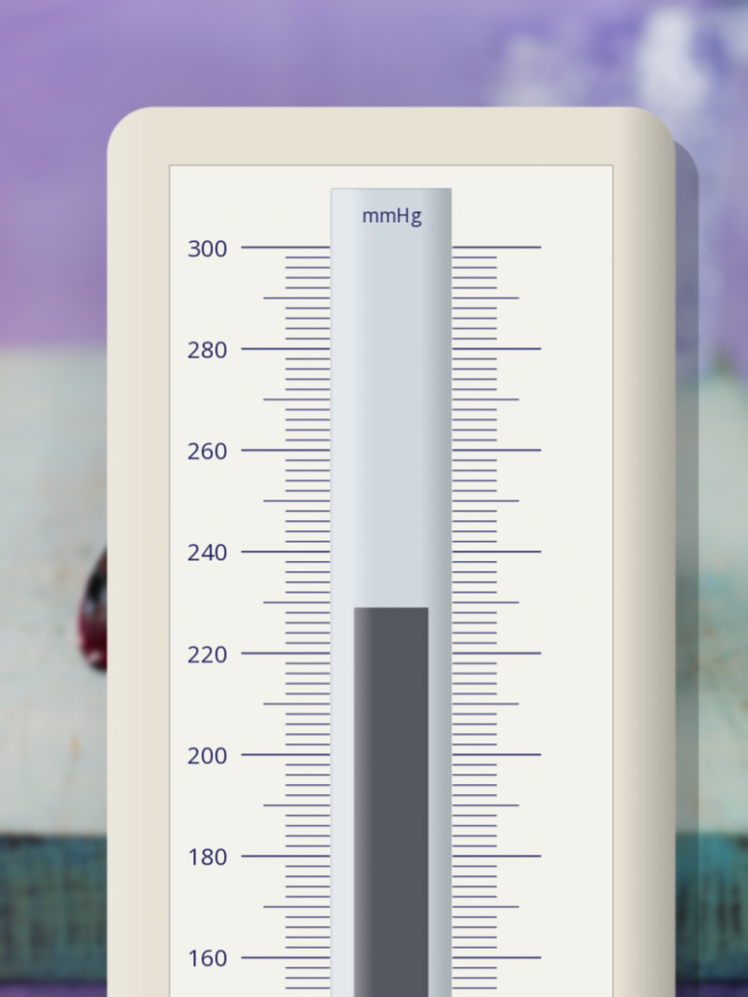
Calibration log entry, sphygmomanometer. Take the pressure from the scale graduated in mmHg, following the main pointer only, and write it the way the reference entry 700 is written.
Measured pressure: 229
